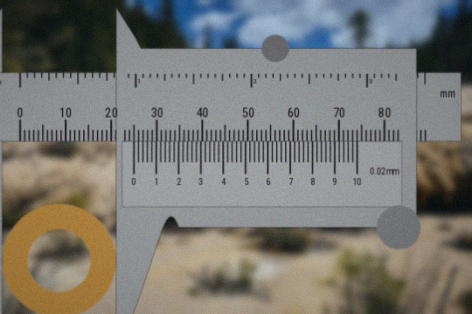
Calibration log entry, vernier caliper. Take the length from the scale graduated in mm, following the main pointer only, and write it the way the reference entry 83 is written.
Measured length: 25.0
